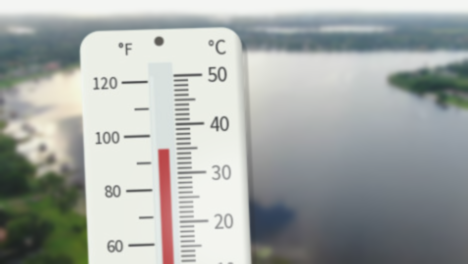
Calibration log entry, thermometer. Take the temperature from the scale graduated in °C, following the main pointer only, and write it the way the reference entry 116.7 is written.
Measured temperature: 35
